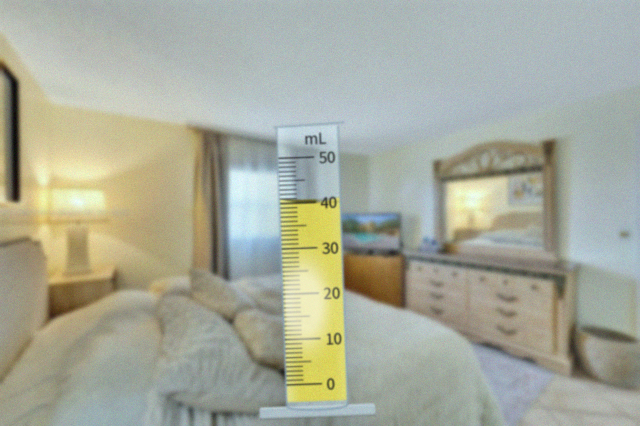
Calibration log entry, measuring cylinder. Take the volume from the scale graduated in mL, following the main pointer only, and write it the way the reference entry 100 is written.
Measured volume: 40
